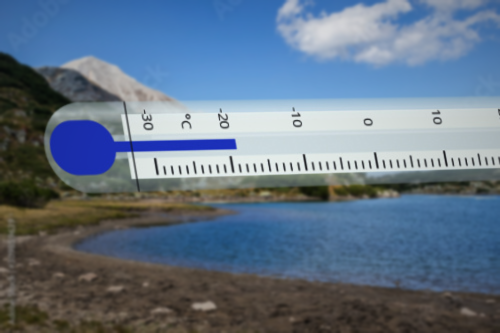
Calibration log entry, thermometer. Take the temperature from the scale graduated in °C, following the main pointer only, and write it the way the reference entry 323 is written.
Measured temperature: -19
